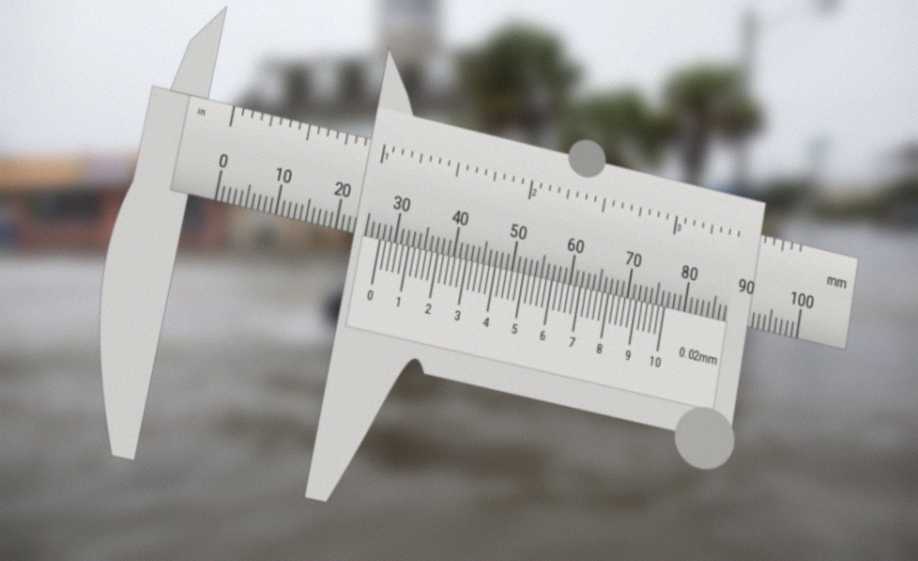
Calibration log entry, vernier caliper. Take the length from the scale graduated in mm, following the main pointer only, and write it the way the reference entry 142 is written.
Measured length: 27.5
